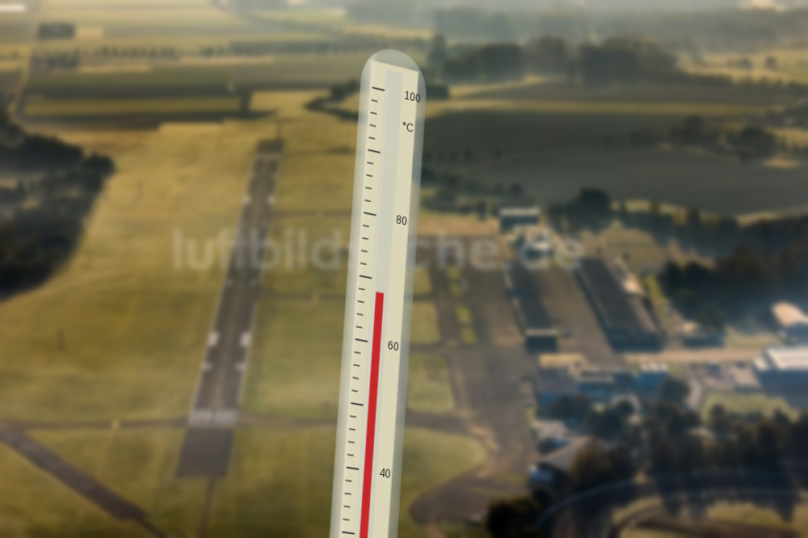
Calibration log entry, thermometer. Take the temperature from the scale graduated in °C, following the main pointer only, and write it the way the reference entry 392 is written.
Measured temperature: 68
